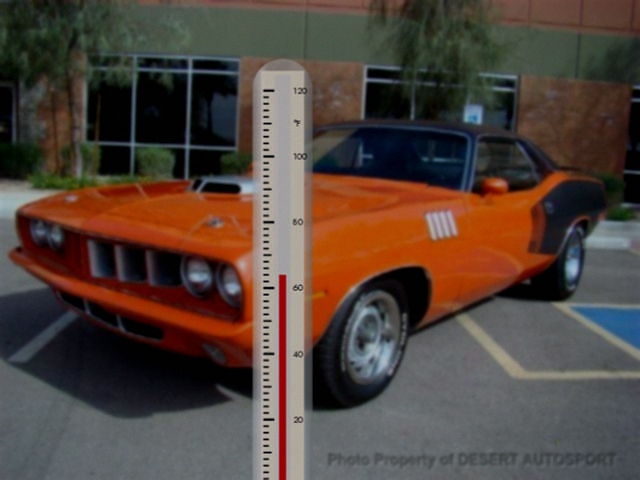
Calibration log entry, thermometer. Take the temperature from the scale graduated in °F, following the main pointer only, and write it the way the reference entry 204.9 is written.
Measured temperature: 64
